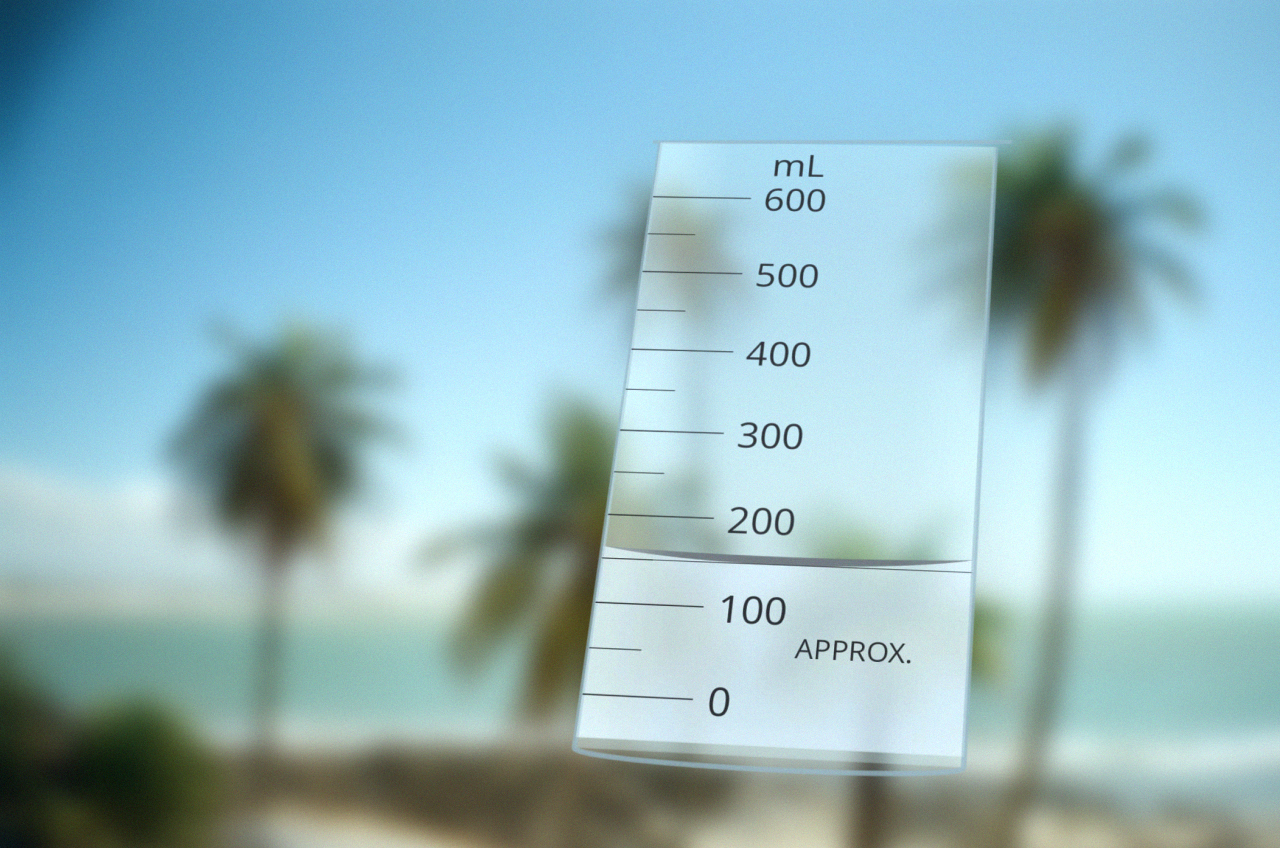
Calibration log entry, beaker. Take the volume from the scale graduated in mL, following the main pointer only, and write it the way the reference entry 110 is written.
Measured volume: 150
